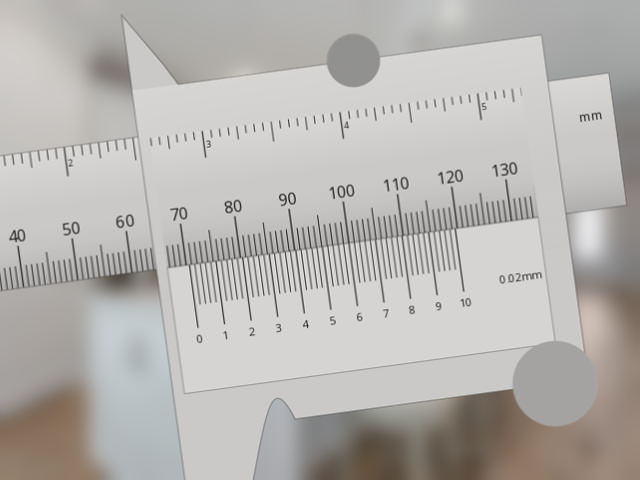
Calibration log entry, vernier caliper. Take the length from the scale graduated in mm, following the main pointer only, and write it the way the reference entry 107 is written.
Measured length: 70.6
